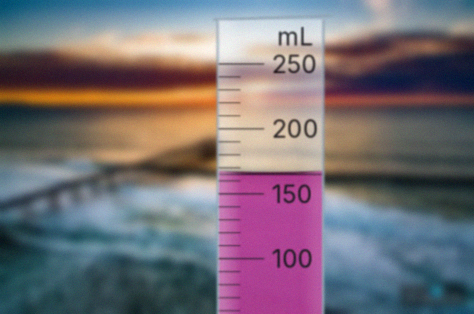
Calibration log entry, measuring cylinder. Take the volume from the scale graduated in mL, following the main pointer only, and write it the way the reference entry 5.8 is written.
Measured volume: 165
